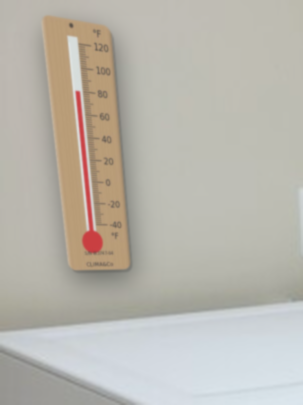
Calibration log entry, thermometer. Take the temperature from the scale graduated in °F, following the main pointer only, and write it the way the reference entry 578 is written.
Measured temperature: 80
